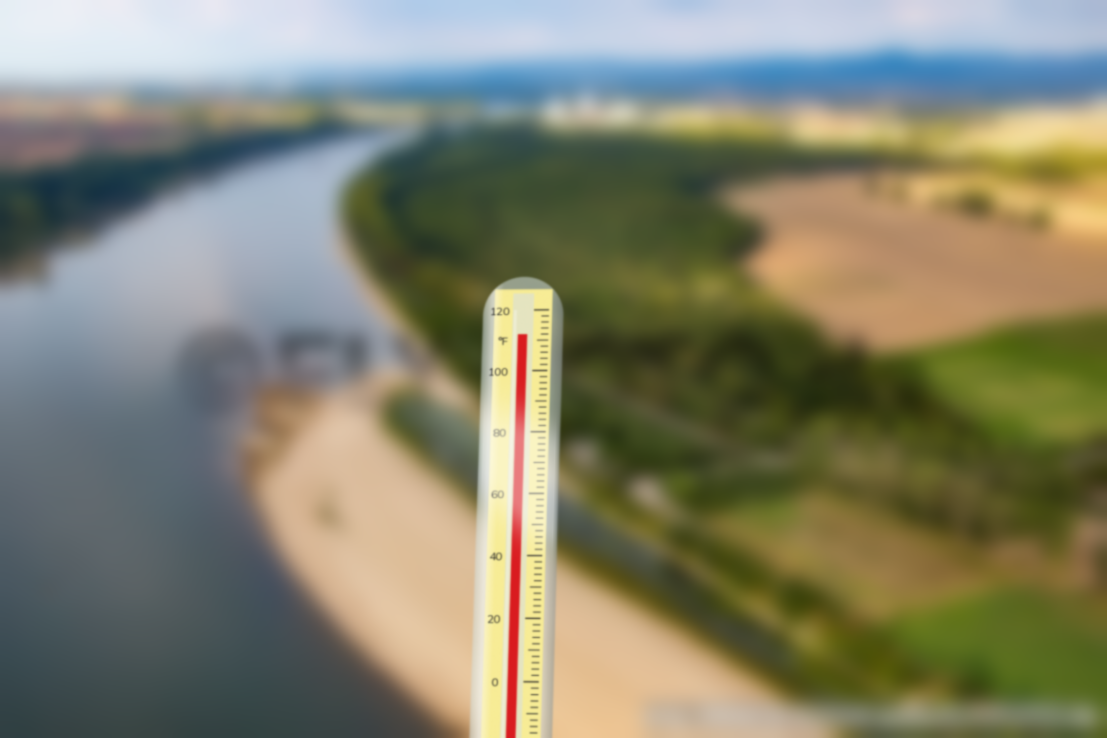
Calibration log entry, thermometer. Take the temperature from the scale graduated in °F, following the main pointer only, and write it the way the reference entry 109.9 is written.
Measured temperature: 112
